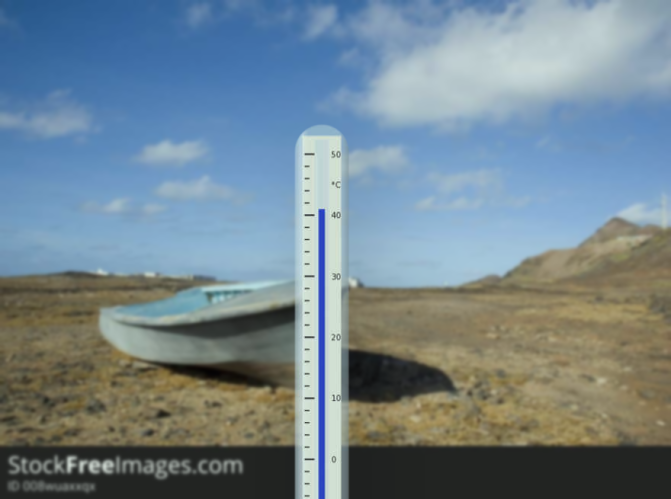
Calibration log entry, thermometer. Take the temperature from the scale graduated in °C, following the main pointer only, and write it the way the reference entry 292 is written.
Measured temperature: 41
